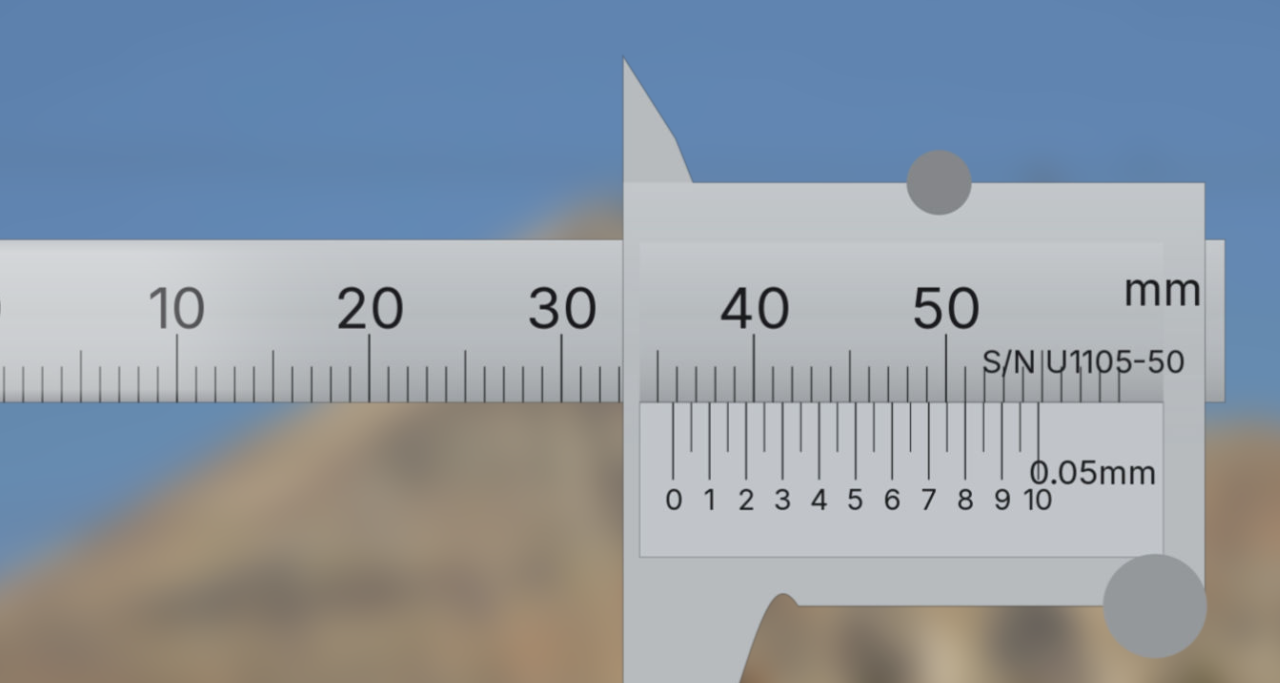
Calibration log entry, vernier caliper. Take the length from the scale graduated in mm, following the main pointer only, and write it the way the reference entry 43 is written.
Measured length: 35.8
